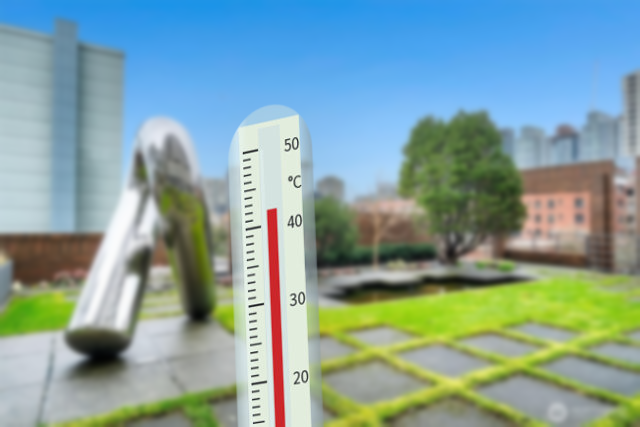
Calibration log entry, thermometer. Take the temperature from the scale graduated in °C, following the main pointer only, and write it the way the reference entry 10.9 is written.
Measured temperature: 42
